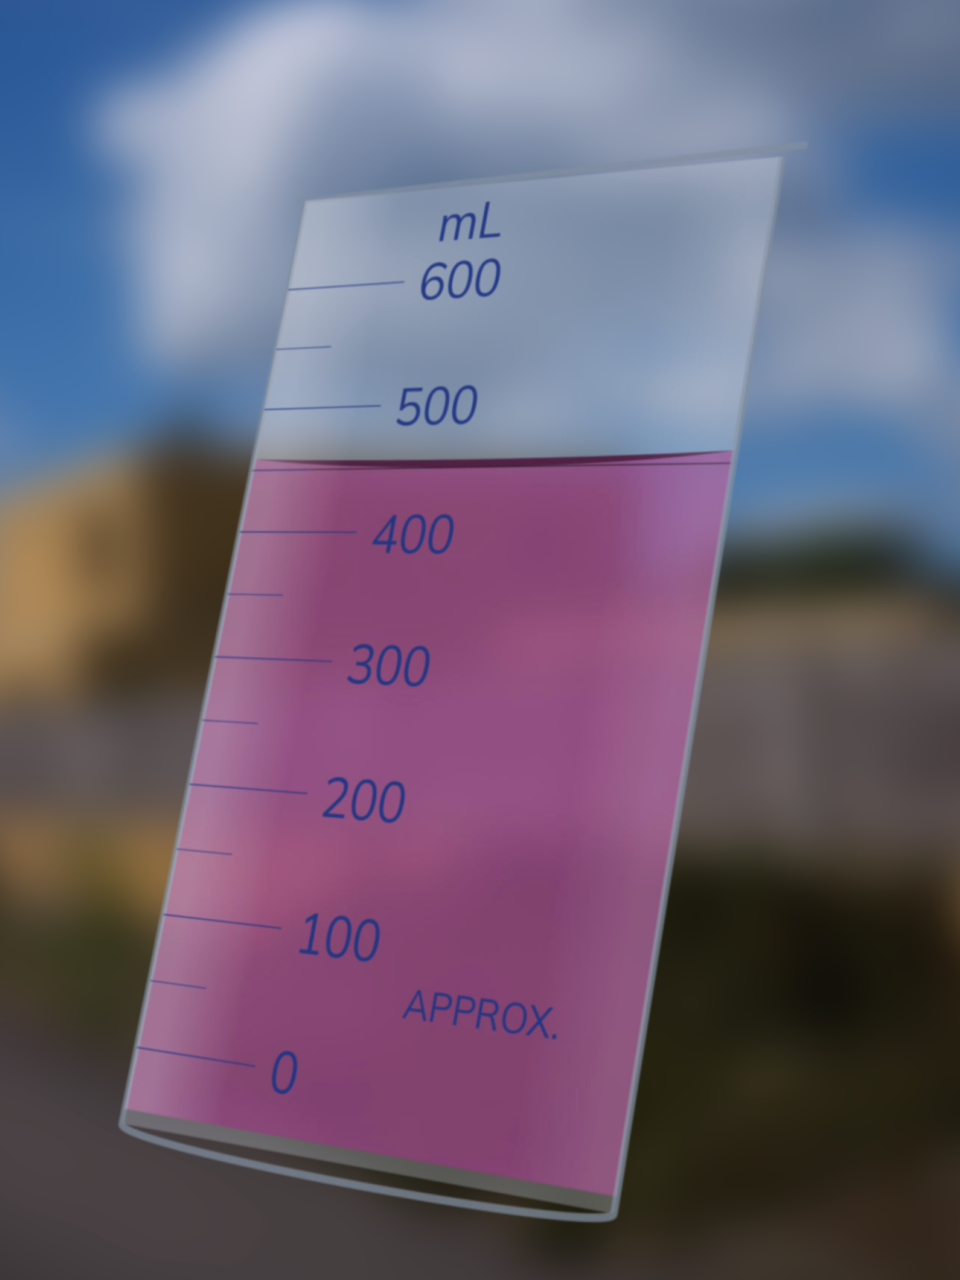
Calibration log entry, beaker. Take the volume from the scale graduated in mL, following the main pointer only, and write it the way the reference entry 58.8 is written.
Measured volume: 450
